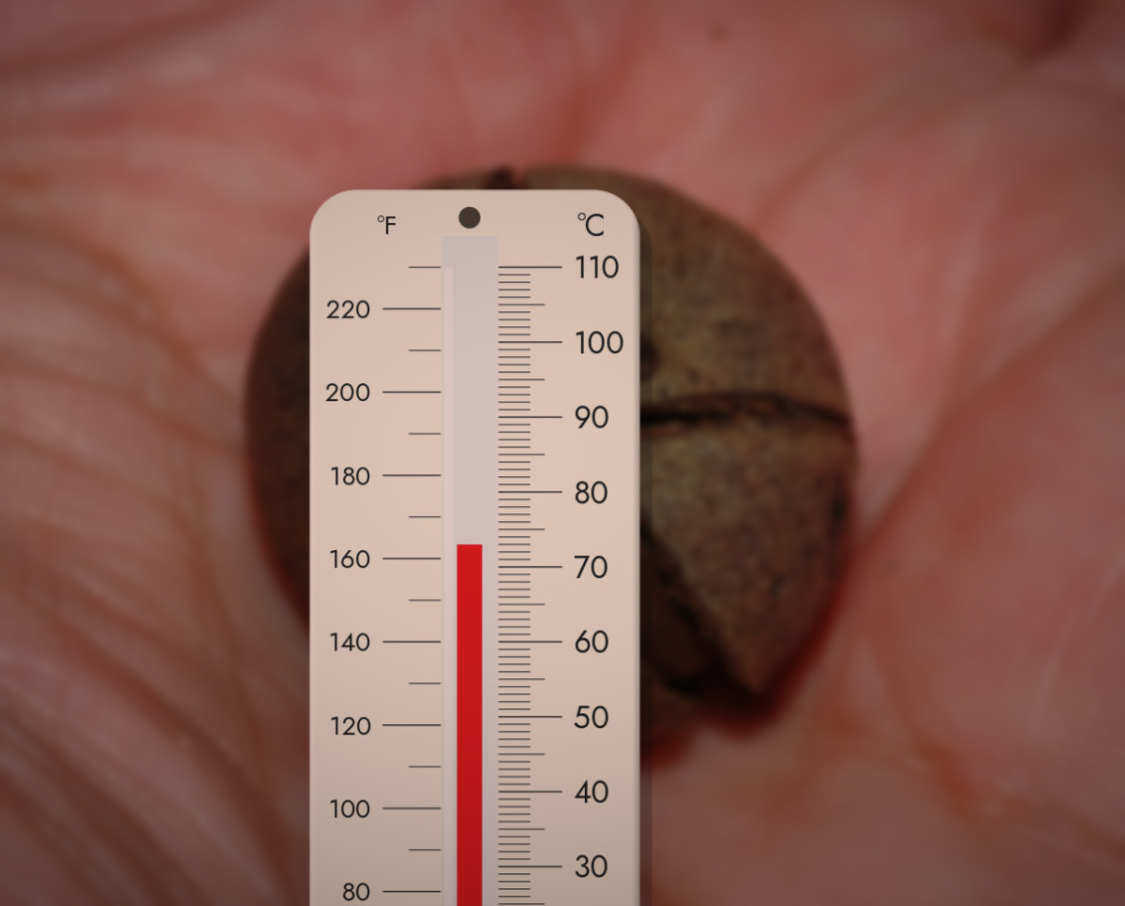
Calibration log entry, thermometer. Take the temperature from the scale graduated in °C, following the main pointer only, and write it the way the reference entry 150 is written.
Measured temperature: 73
